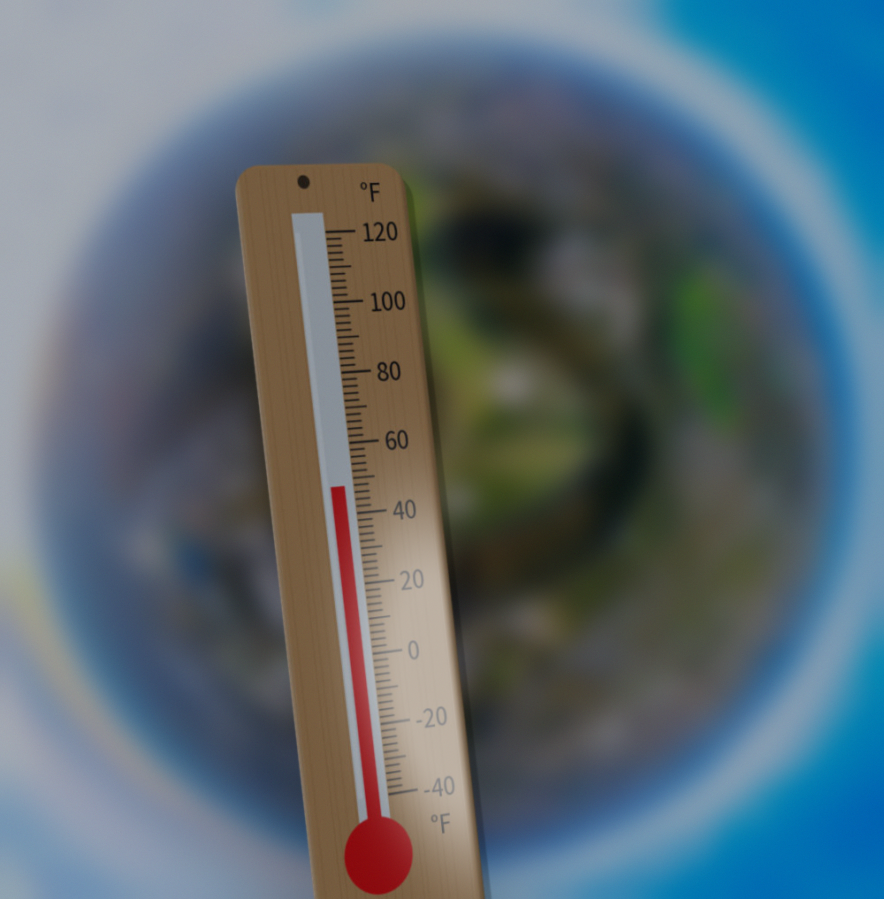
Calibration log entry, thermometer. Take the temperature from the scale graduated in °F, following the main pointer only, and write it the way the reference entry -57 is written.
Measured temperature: 48
